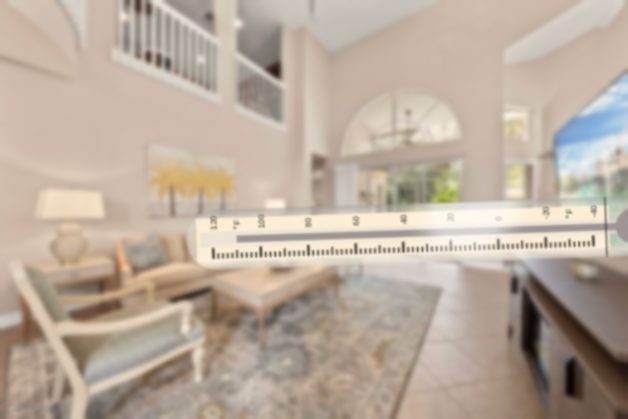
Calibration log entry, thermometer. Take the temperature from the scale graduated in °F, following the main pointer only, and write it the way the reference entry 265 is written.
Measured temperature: 110
